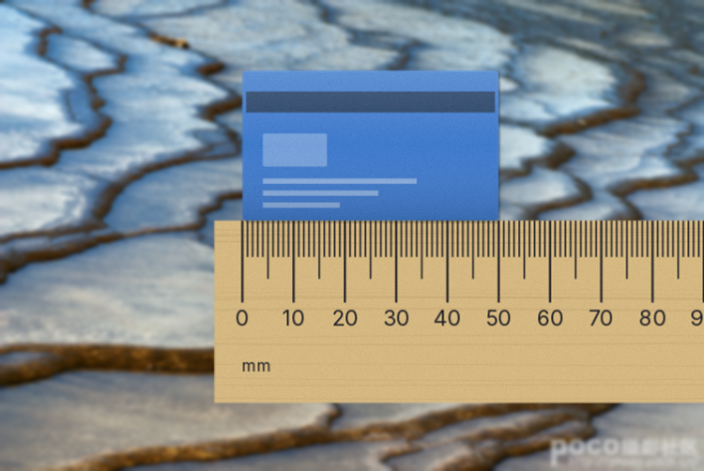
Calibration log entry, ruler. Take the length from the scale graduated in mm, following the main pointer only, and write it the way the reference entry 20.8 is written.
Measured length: 50
